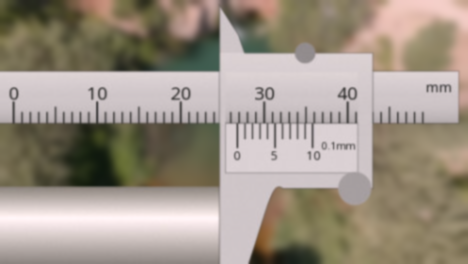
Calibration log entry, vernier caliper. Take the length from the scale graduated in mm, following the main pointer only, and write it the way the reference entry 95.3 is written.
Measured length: 26.8
